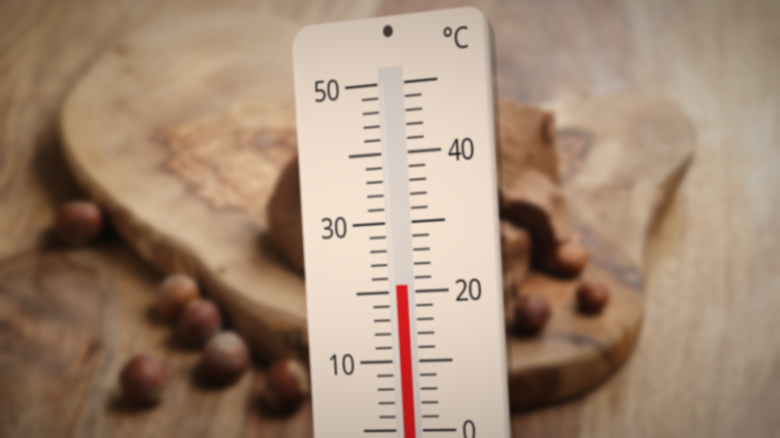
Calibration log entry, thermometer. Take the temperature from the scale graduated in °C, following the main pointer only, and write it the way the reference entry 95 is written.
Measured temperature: 21
